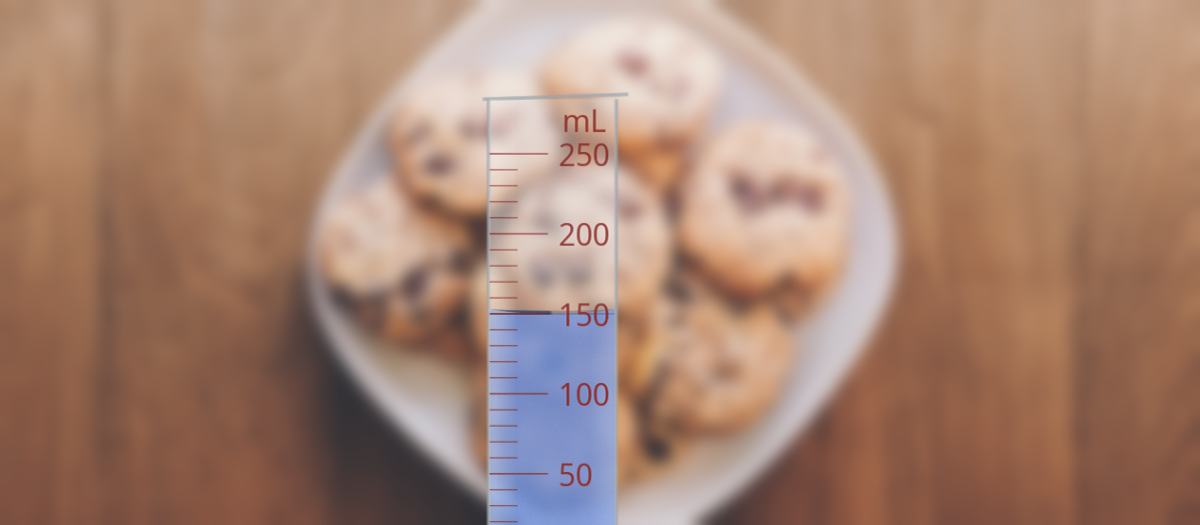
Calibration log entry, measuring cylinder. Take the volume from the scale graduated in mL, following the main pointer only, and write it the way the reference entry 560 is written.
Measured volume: 150
